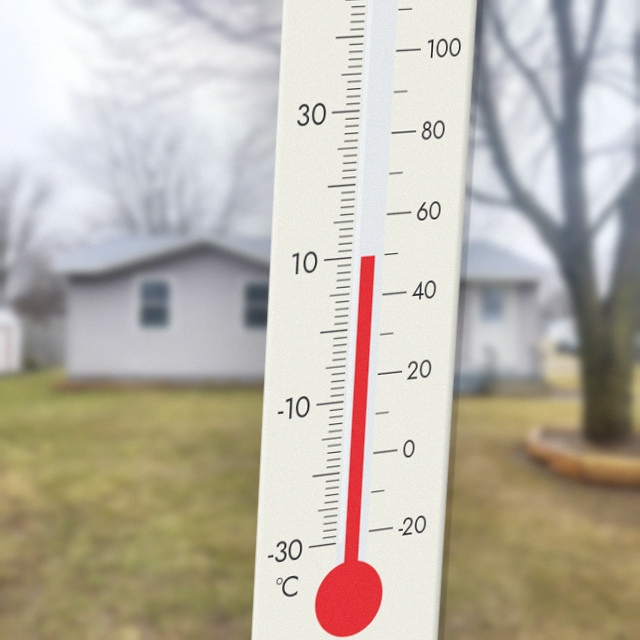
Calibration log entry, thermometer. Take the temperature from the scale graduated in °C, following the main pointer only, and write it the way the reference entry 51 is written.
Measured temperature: 10
